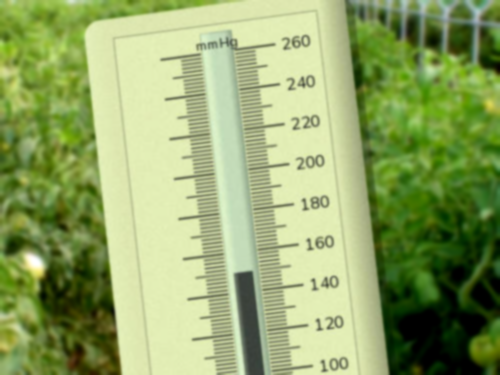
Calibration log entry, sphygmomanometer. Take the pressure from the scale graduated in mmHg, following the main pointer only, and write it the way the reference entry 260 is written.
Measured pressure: 150
